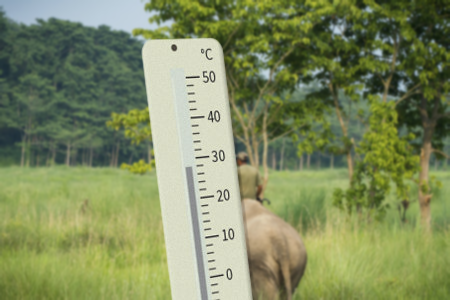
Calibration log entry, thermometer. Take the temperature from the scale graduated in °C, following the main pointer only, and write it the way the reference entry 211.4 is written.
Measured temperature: 28
